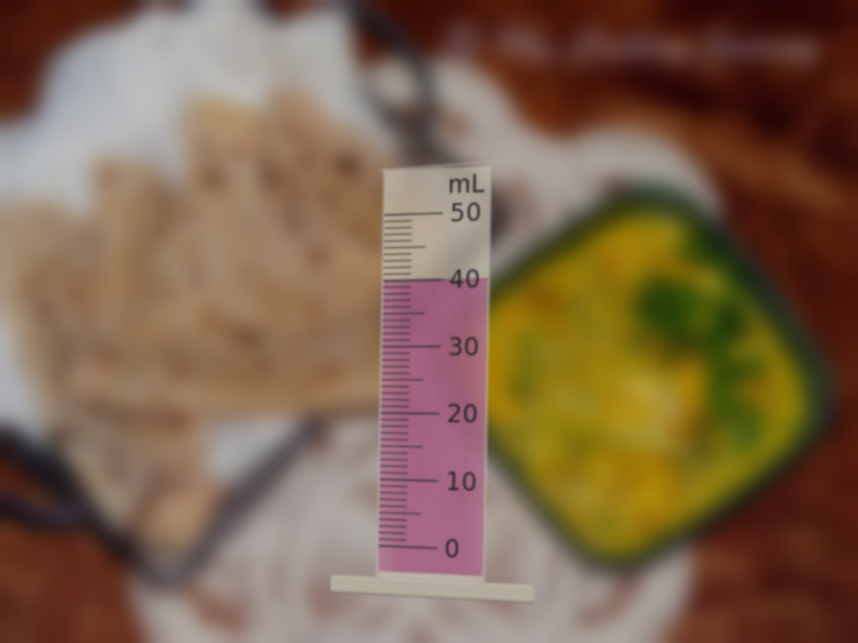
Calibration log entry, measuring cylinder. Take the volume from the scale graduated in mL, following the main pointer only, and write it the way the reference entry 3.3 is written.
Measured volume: 40
